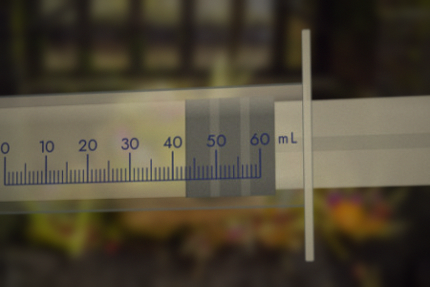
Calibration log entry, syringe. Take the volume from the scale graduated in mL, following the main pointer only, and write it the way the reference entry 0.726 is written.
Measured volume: 43
